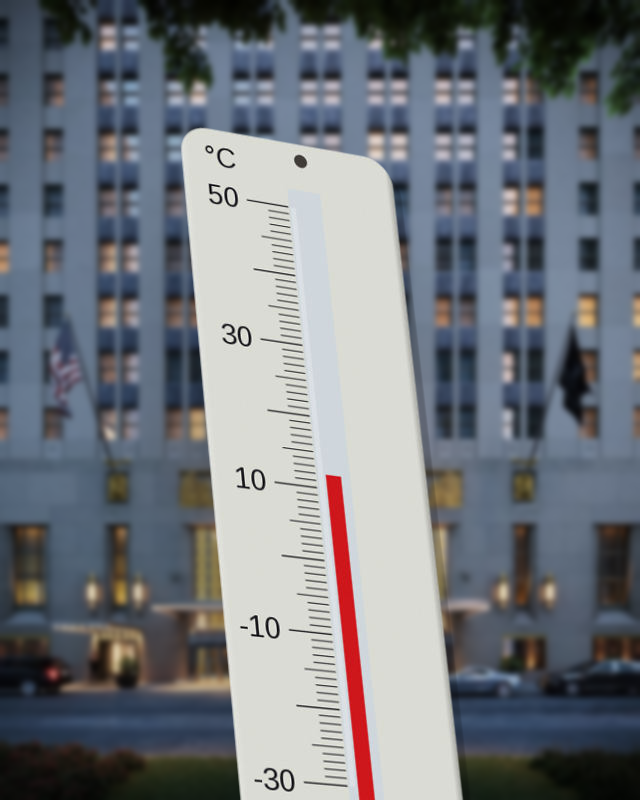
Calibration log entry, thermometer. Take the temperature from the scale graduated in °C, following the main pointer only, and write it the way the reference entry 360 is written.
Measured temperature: 12
